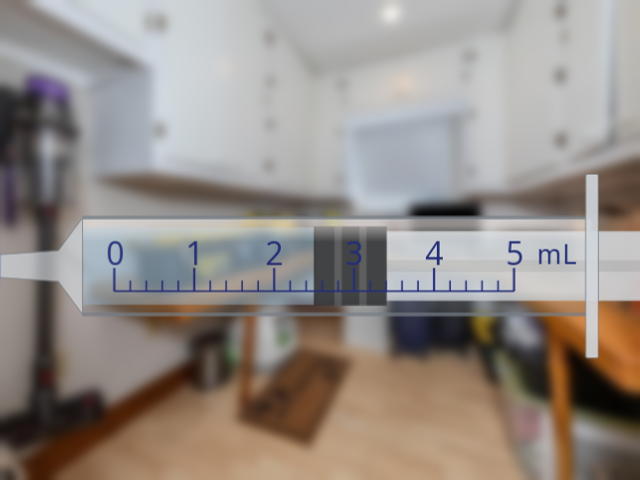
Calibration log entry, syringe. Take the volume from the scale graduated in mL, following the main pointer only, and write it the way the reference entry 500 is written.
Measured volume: 2.5
